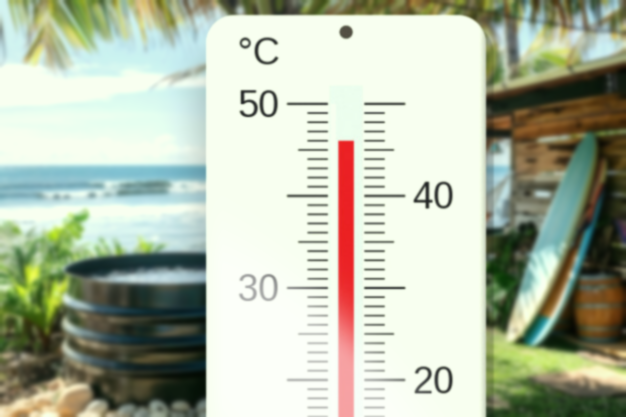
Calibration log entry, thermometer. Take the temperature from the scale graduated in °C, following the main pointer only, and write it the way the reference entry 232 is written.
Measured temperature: 46
